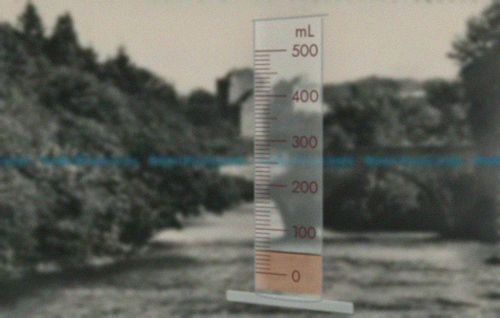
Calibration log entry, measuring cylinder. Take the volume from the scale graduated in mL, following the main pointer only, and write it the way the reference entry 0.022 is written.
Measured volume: 50
